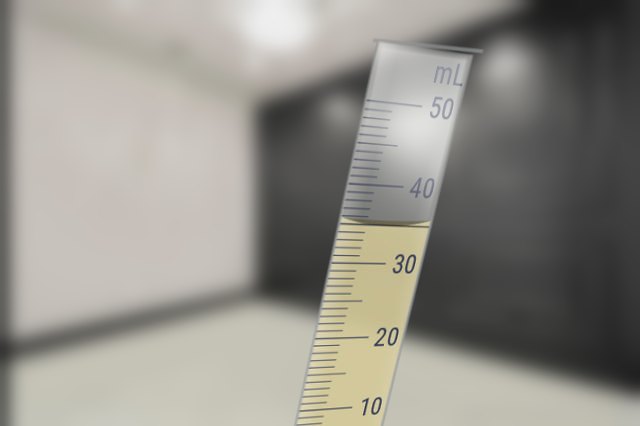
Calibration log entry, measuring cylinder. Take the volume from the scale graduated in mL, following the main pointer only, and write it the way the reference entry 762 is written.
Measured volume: 35
